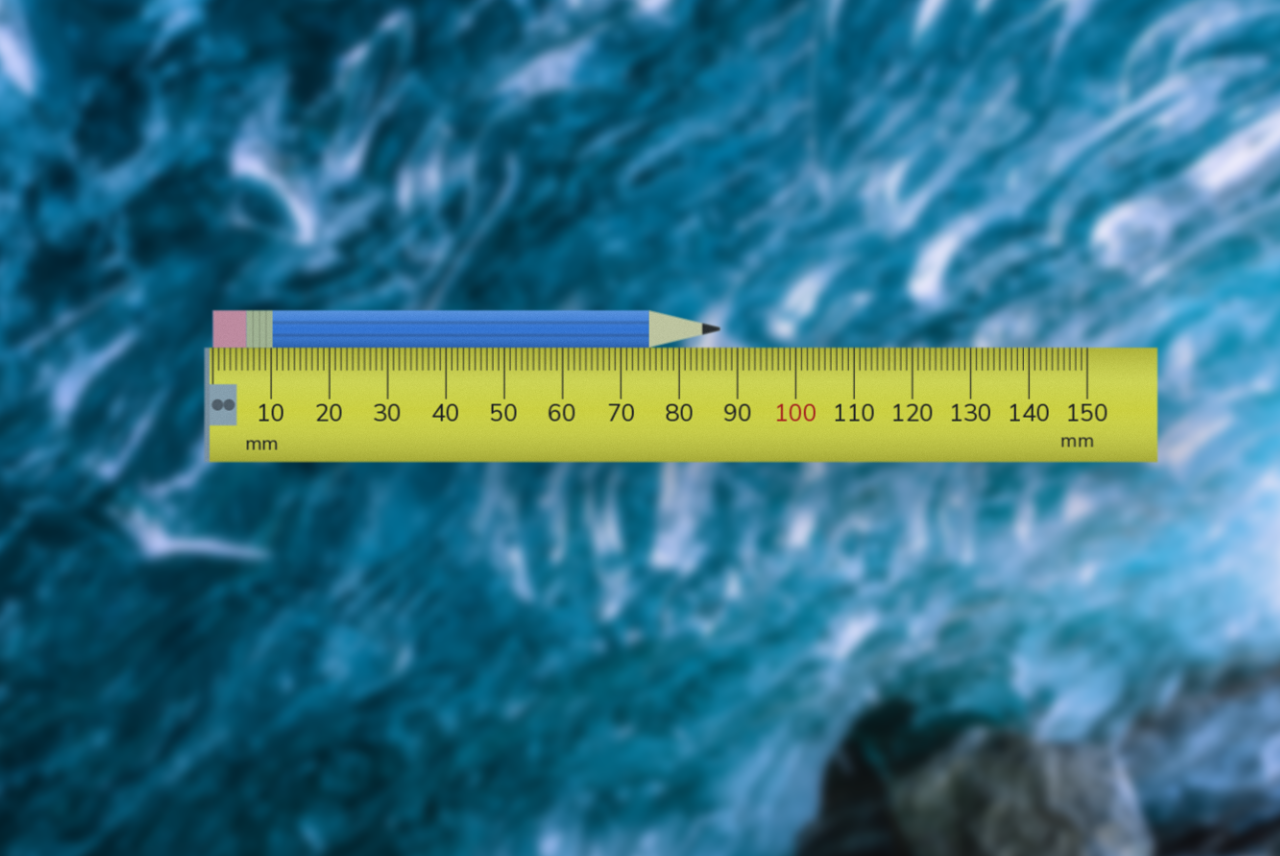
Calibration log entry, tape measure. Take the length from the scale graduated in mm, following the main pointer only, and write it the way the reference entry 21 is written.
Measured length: 87
